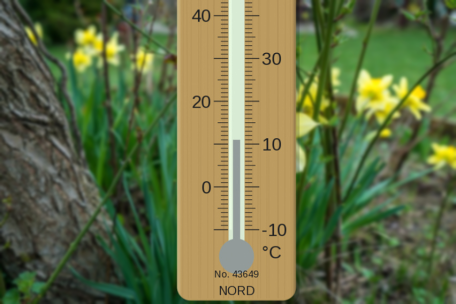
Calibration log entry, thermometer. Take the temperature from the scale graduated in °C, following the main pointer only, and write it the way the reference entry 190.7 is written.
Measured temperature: 11
